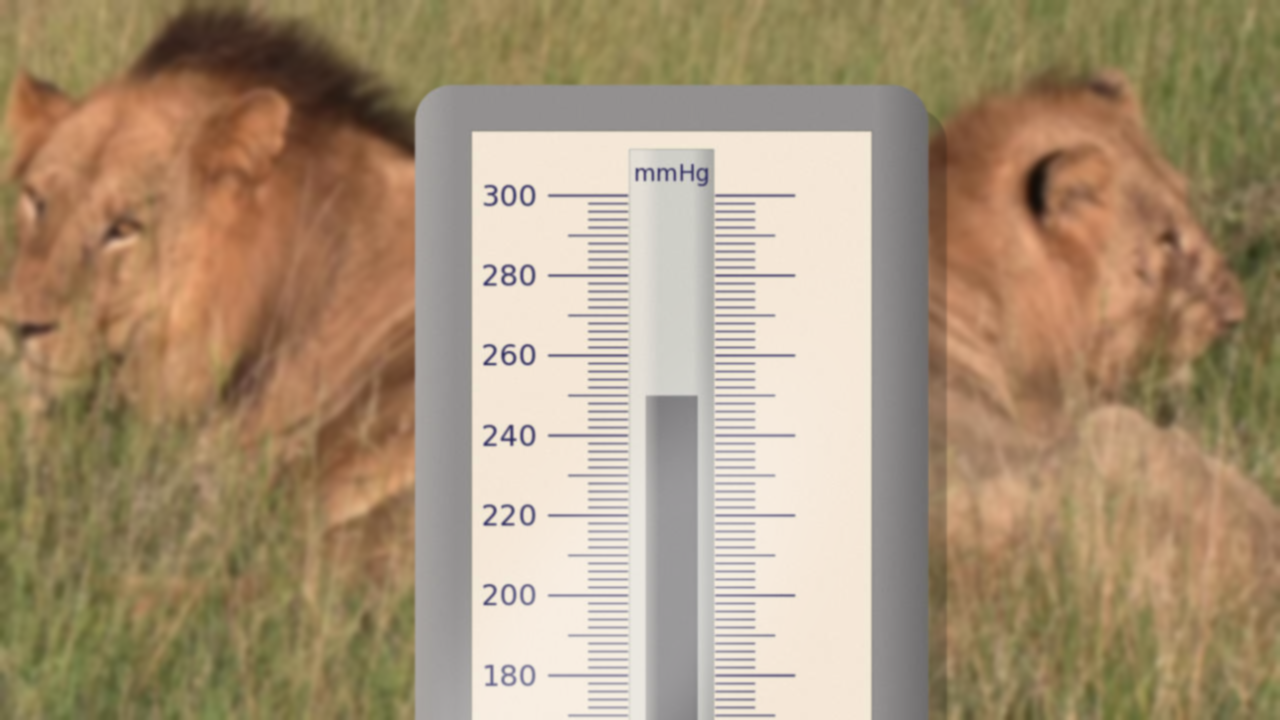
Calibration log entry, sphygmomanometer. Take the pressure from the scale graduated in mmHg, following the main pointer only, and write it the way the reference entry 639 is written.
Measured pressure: 250
